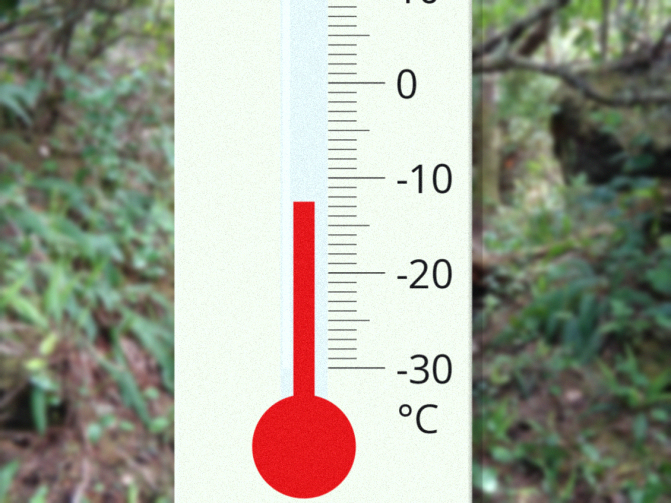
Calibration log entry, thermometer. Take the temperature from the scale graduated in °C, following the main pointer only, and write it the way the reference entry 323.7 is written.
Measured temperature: -12.5
